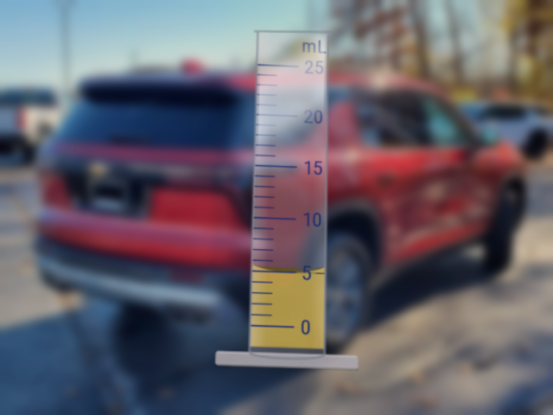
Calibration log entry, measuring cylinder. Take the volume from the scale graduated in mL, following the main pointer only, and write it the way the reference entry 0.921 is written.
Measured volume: 5
